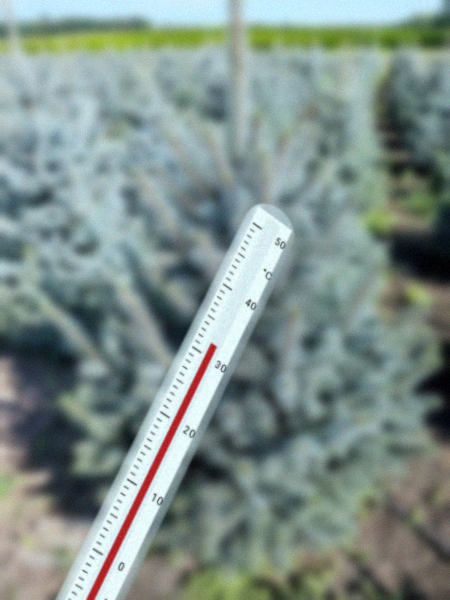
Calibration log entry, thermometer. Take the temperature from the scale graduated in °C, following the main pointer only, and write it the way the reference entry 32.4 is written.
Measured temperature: 32
